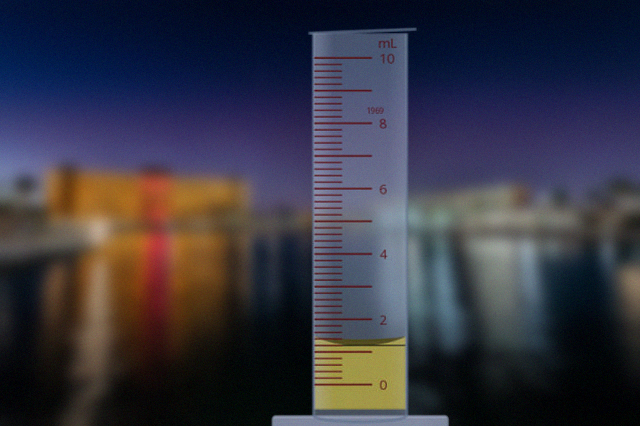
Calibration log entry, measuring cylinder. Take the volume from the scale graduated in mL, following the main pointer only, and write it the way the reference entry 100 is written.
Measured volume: 1.2
